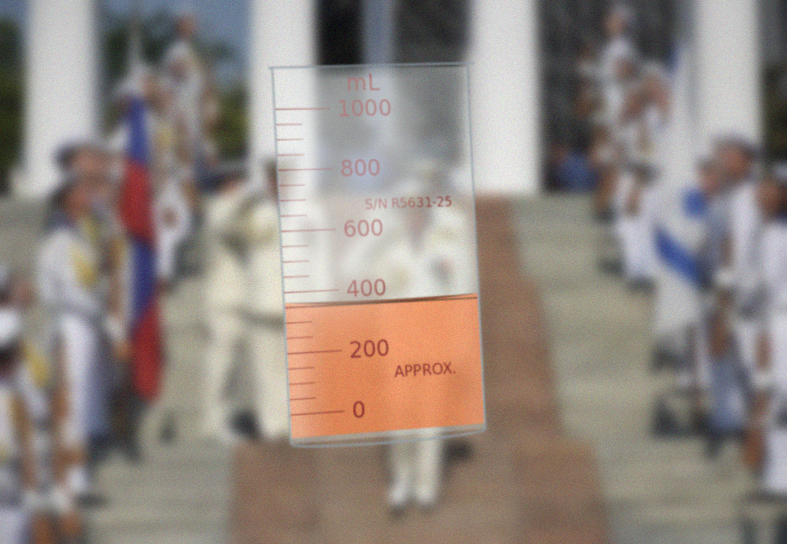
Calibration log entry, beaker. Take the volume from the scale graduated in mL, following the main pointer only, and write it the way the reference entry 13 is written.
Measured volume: 350
